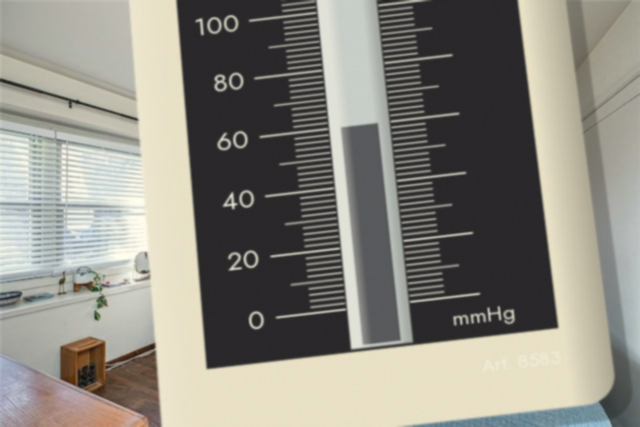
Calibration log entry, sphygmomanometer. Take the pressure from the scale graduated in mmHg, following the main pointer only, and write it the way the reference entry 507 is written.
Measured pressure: 60
